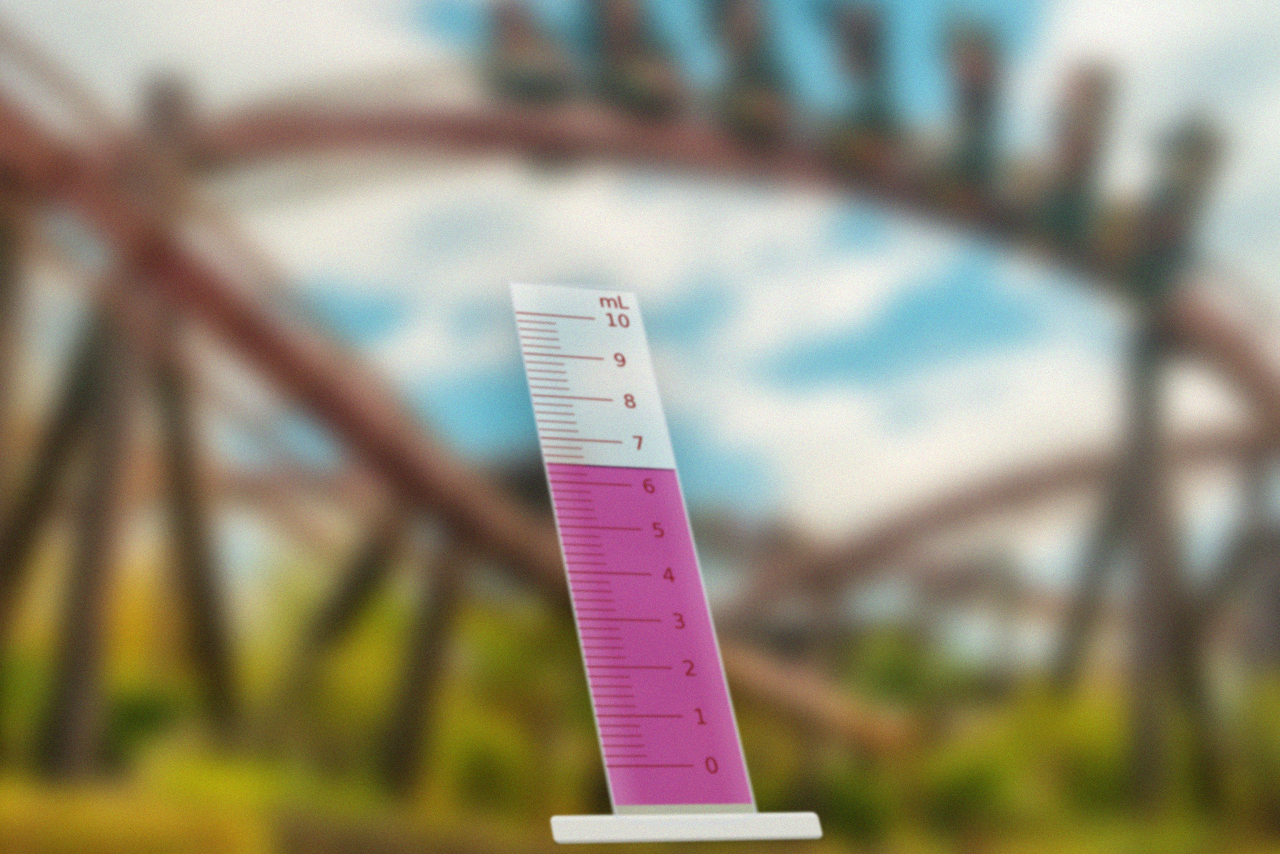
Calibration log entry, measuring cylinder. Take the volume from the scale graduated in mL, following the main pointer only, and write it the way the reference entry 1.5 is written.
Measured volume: 6.4
